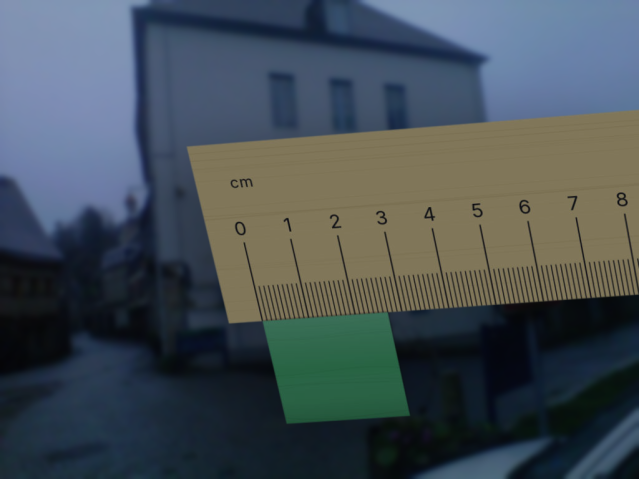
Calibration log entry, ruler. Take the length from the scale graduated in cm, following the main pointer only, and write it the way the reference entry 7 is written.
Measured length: 2.7
